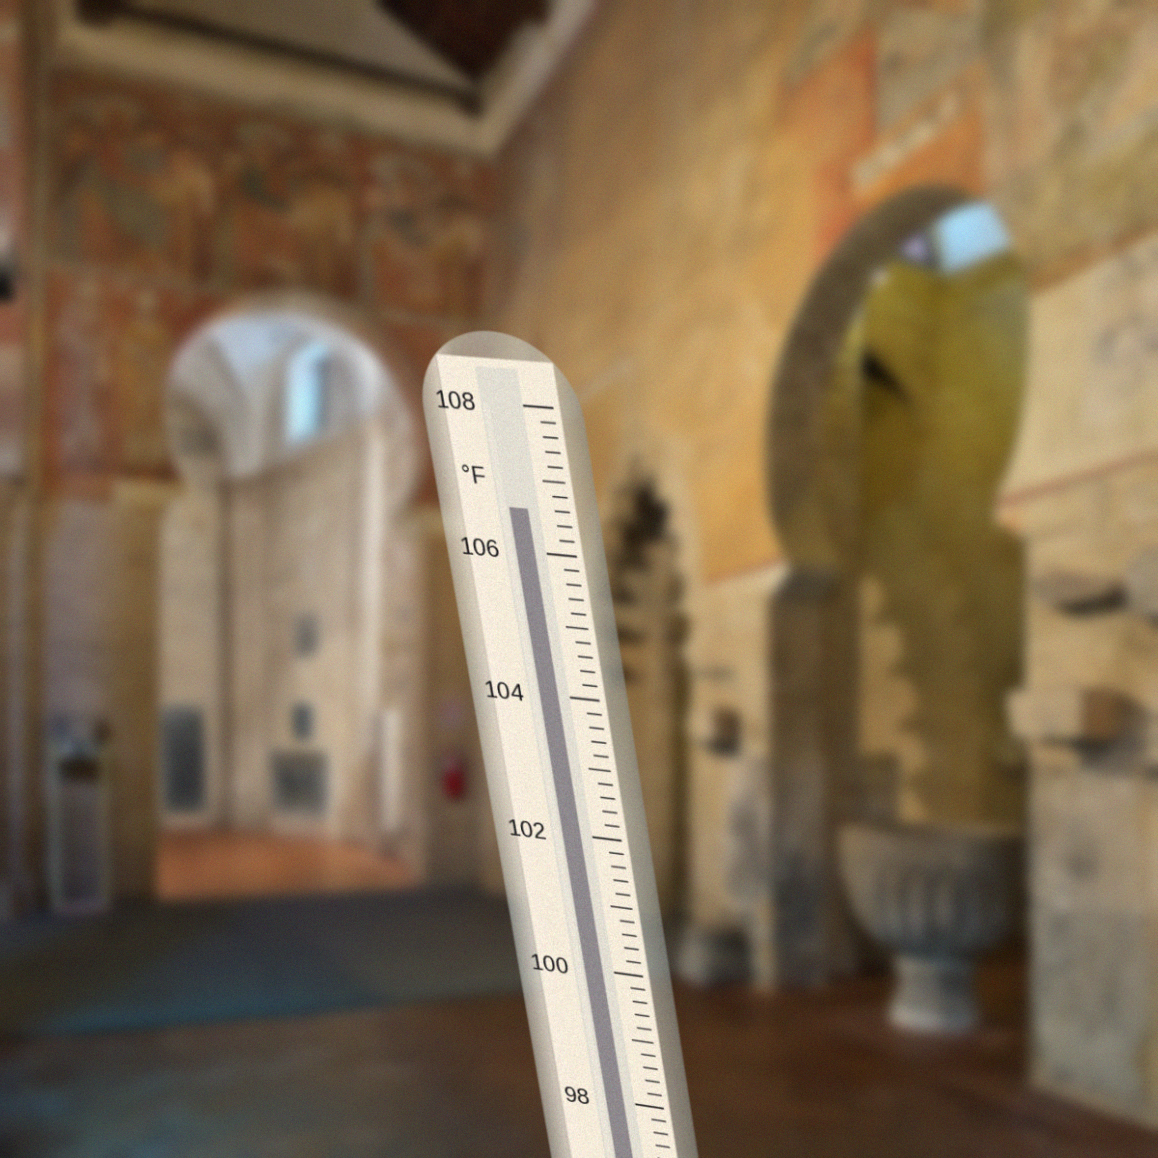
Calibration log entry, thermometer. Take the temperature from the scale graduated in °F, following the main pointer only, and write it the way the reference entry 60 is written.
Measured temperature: 106.6
